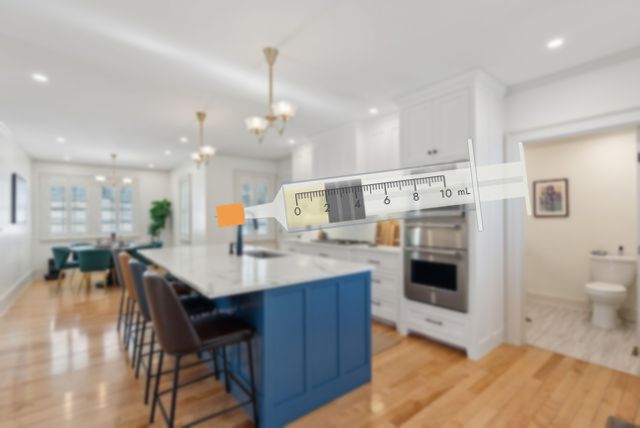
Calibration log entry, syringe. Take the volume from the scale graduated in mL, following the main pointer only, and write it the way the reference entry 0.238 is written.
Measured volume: 2
